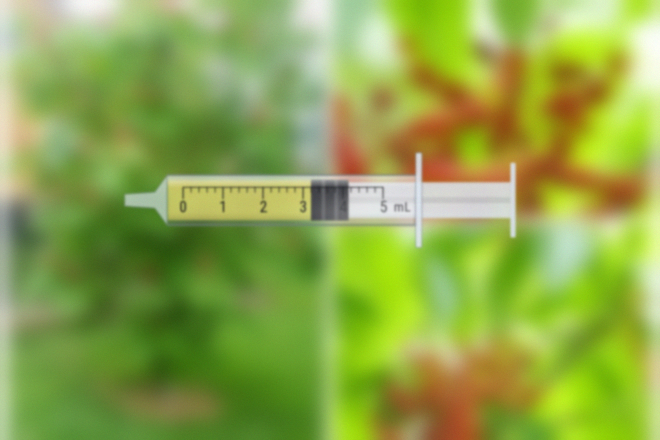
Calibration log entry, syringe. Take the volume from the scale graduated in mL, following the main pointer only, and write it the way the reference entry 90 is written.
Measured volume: 3.2
